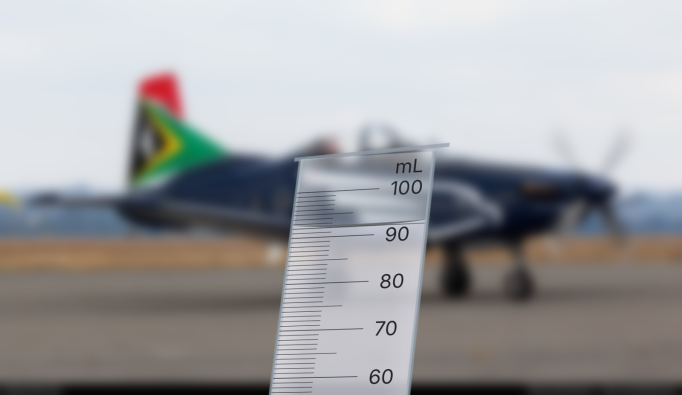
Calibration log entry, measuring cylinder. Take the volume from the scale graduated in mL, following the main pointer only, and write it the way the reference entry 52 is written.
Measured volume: 92
